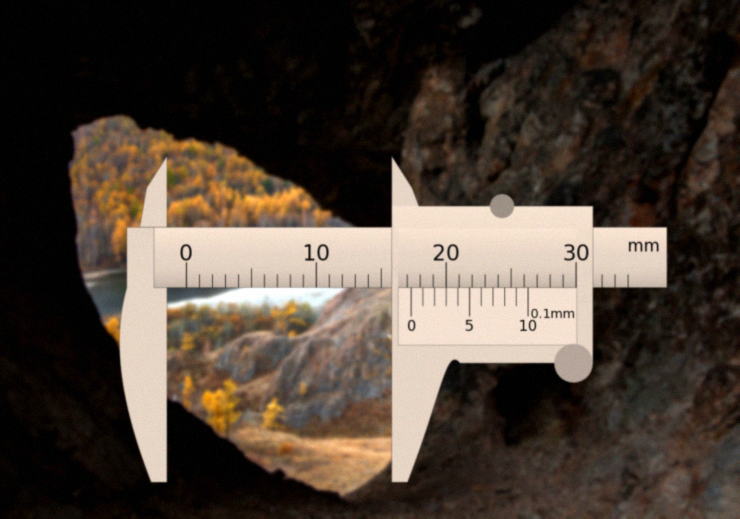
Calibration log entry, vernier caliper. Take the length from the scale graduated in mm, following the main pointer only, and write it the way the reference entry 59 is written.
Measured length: 17.3
